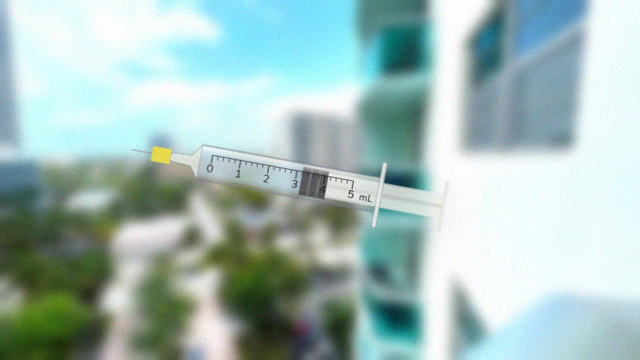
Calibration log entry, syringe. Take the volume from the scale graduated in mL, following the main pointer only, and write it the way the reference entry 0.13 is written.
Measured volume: 3.2
